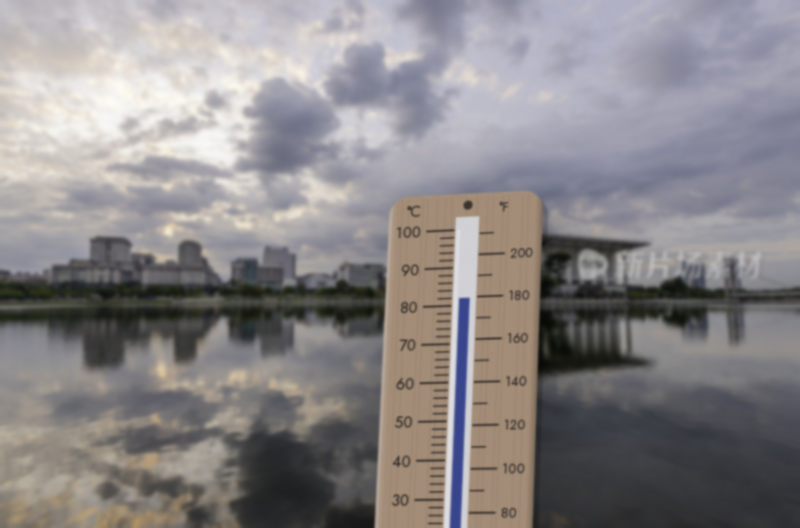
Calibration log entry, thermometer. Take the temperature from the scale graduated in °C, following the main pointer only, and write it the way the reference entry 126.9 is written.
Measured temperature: 82
